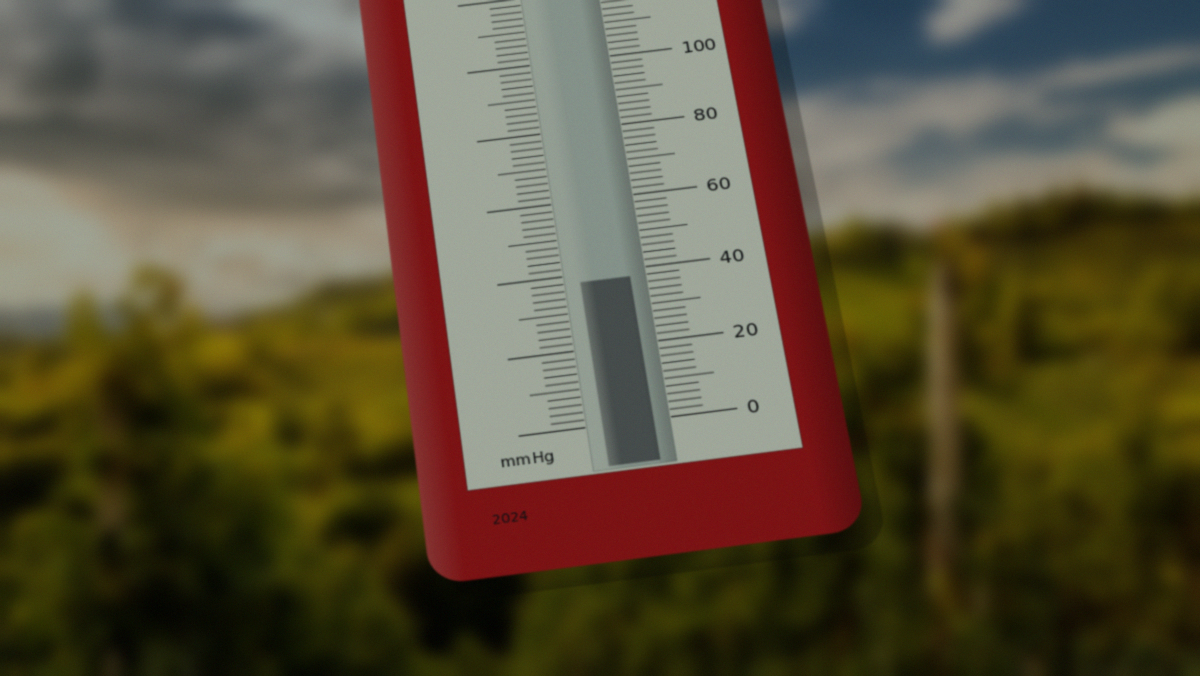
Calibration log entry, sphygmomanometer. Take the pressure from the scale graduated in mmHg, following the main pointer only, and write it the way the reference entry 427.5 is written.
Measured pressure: 38
